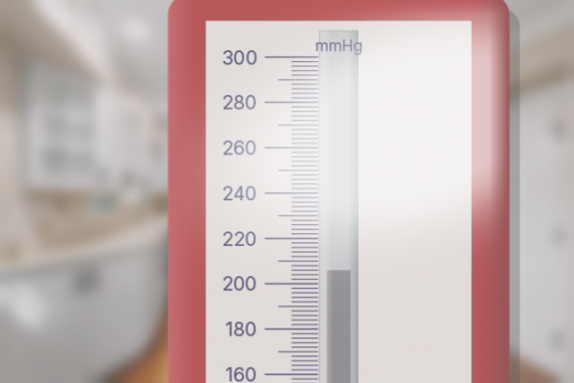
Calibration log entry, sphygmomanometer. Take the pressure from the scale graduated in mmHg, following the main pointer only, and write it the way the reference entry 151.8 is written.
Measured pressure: 206
